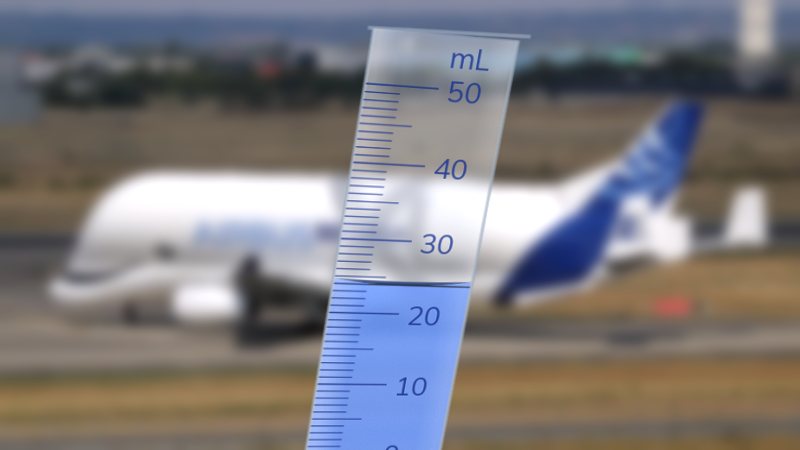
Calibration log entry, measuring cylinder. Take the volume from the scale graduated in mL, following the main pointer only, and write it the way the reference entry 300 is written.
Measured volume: 24
